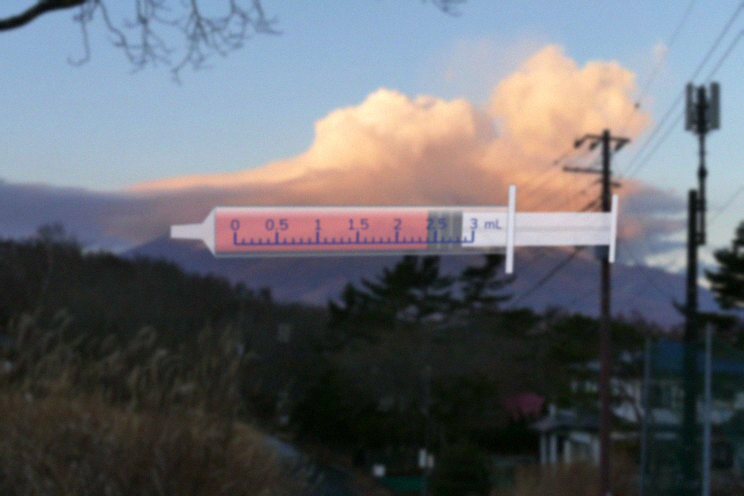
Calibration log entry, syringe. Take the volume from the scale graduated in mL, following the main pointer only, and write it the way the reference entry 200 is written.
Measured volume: 2.4
